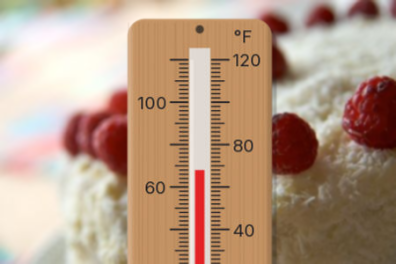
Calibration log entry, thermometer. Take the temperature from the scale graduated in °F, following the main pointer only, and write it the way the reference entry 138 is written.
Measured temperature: 68
